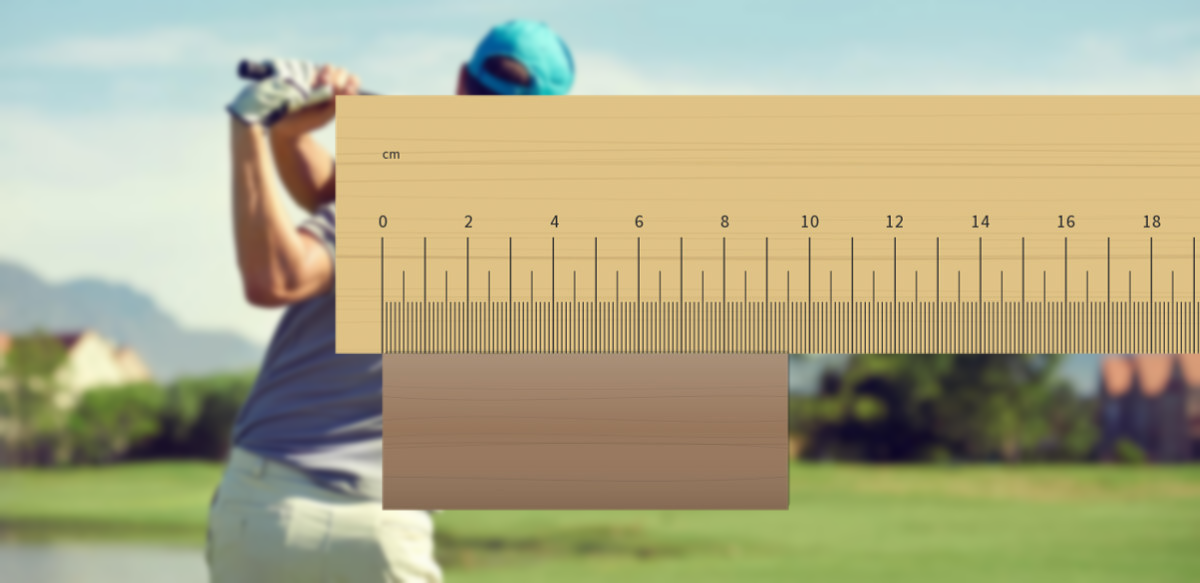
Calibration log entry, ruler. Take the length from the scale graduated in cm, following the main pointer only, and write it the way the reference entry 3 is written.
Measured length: 9.5
